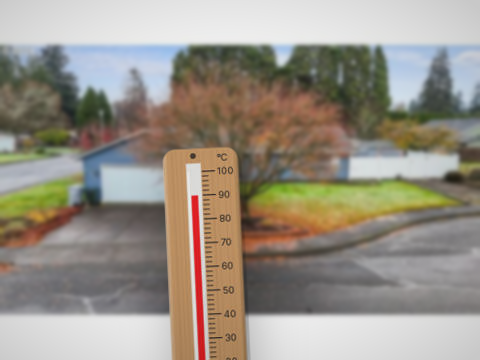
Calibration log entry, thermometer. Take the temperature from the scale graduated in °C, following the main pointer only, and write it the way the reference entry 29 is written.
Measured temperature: 90
